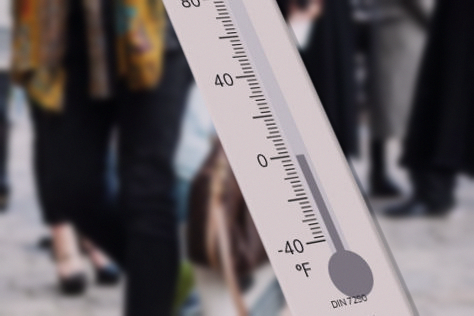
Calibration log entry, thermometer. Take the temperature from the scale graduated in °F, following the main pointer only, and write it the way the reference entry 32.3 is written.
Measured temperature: 0
